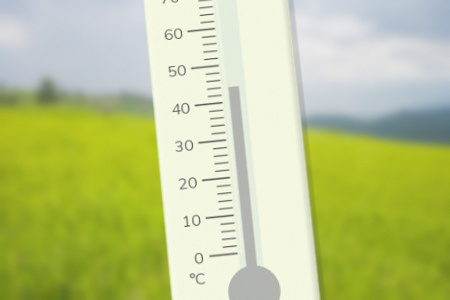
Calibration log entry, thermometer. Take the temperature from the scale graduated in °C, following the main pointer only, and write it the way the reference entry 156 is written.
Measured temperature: 44
